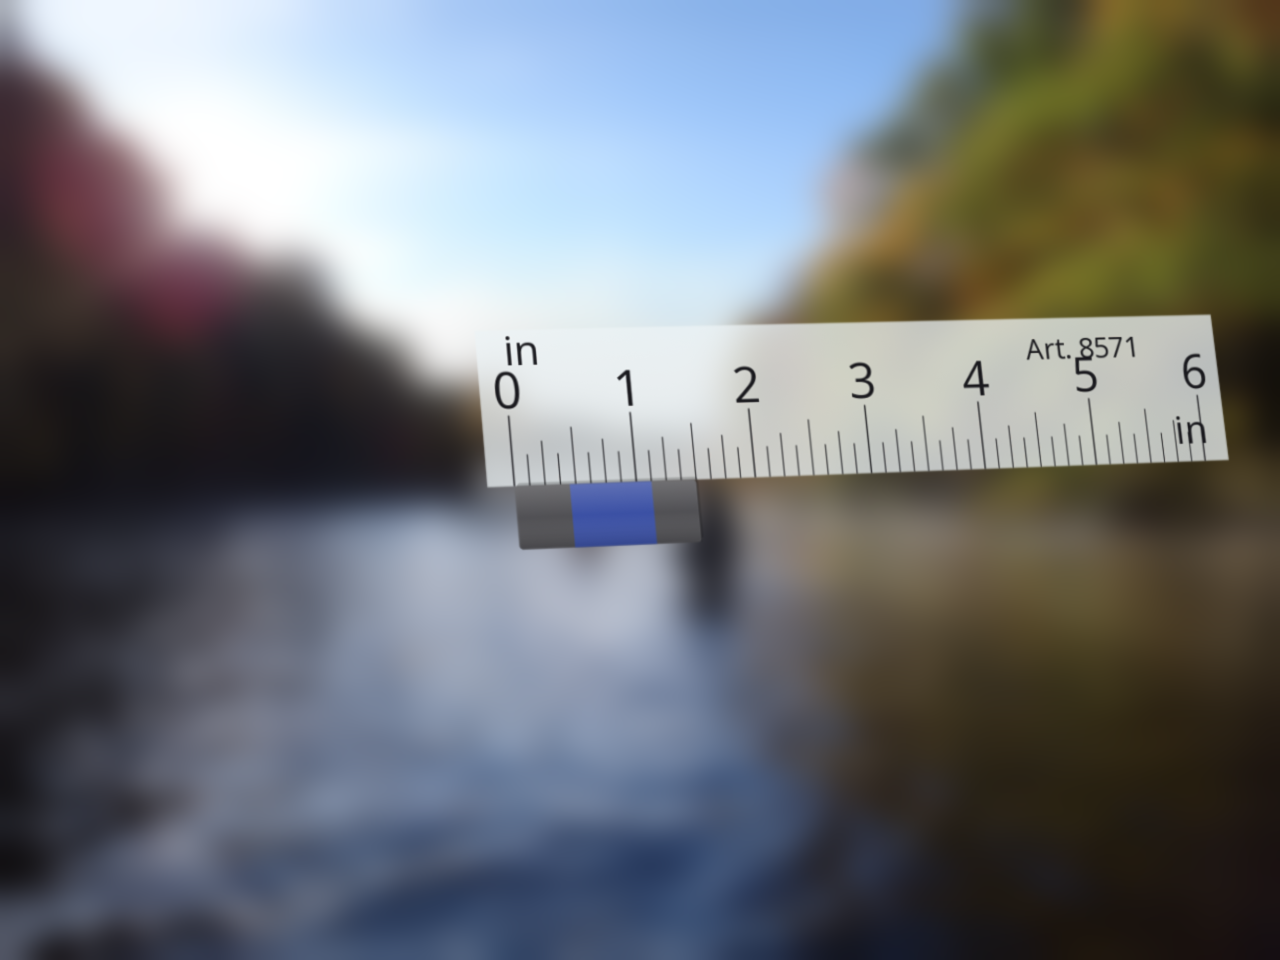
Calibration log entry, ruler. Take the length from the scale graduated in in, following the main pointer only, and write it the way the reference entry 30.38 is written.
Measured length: 1.5
